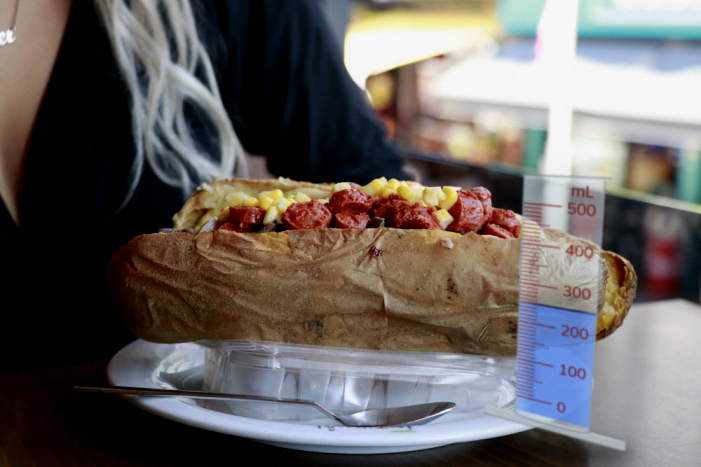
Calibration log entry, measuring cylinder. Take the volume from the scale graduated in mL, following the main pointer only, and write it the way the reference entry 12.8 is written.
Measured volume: 250
